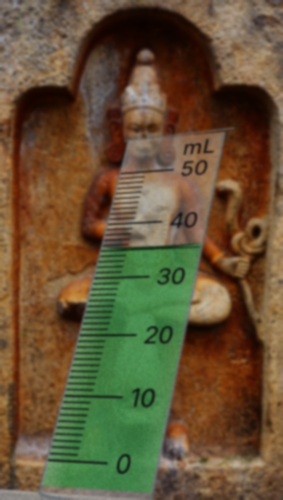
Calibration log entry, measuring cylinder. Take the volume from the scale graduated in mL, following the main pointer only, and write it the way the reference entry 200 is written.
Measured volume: 35
